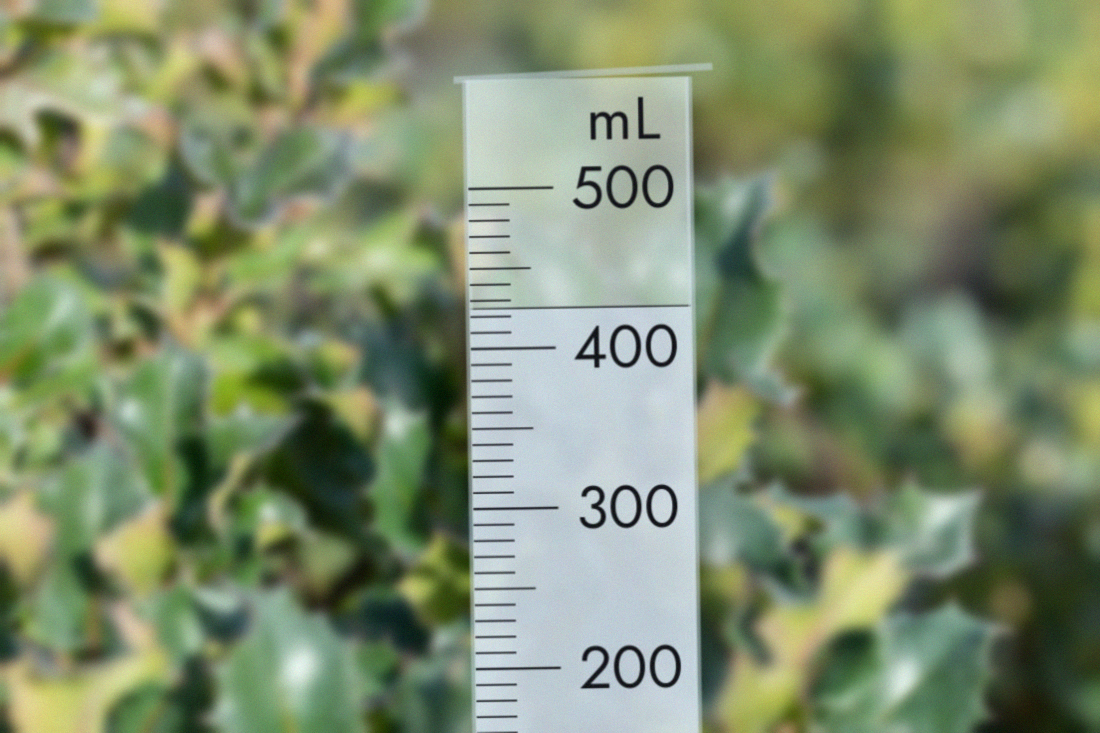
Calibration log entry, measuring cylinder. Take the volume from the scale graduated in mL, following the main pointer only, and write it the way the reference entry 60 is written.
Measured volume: 425
